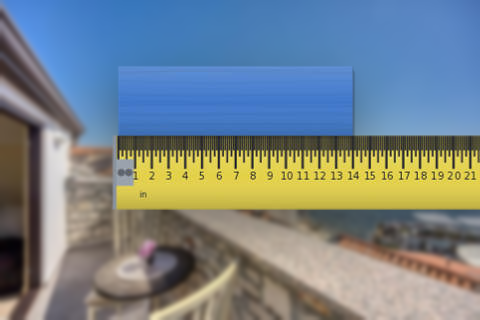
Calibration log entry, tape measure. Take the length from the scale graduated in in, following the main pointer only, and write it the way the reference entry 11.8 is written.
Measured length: 14
